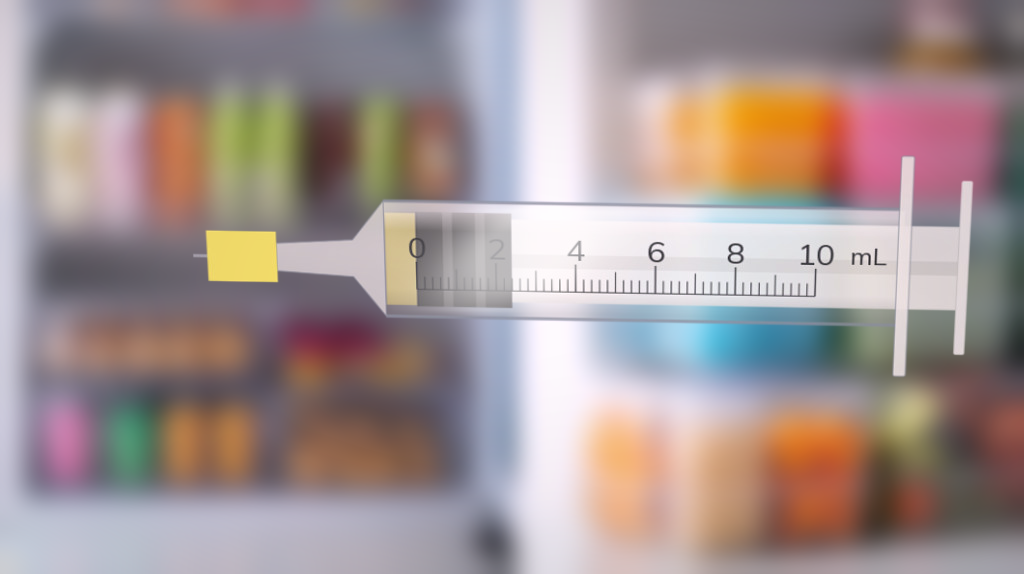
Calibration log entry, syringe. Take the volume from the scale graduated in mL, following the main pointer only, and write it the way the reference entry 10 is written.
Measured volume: 0
